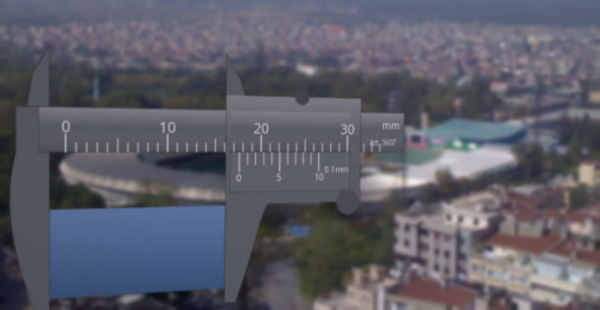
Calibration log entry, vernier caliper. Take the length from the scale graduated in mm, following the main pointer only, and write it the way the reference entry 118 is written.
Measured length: 17.6
